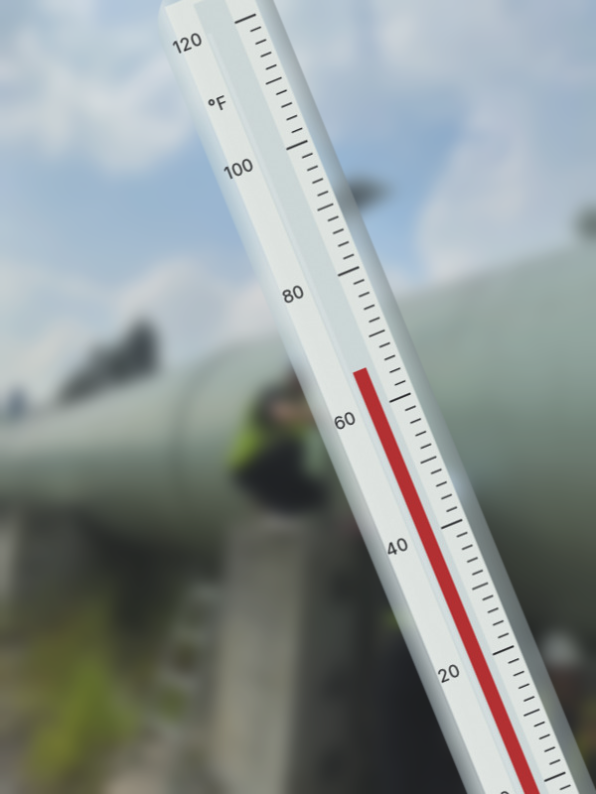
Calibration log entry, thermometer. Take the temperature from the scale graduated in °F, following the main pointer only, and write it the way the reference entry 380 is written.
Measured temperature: 66
